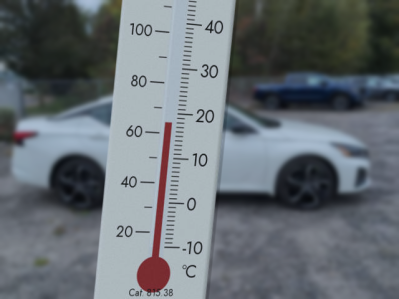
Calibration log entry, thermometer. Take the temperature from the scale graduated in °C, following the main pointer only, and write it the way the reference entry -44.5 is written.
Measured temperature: 18
